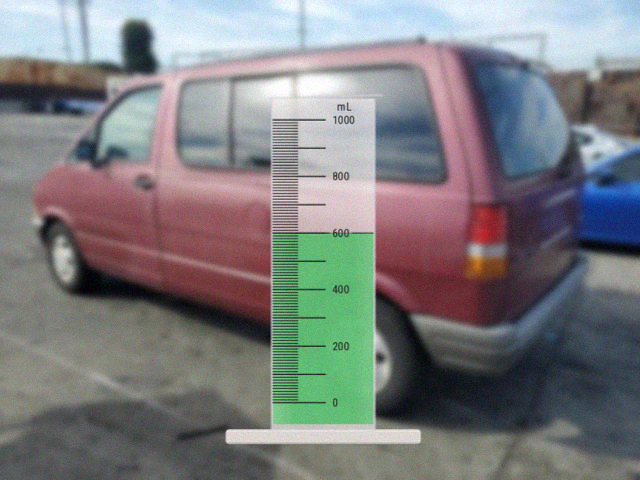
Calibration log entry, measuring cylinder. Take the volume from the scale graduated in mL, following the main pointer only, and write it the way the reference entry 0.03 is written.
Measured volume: 600
